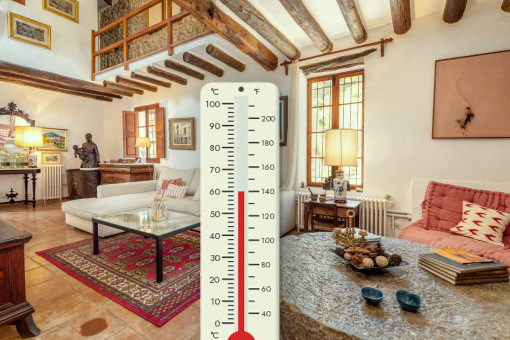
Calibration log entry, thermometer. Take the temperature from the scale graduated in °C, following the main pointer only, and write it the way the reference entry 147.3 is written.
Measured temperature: 60
